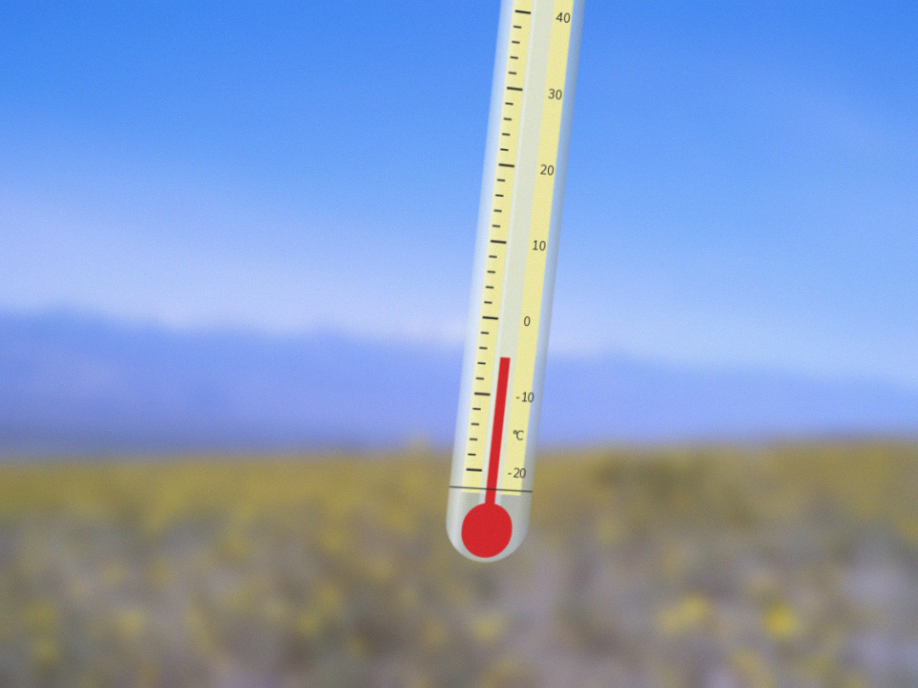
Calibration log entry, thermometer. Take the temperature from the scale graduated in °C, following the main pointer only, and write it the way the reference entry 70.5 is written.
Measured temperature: -5
